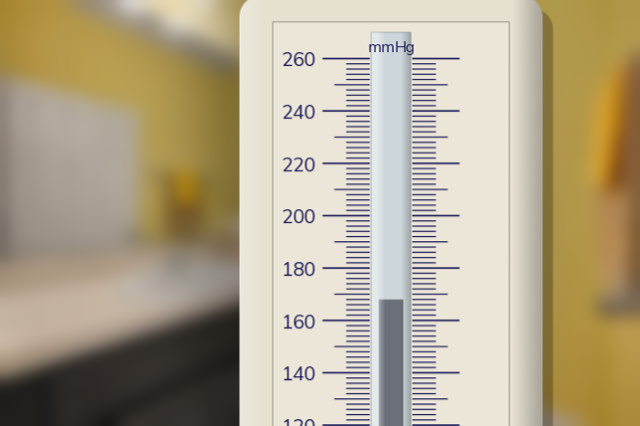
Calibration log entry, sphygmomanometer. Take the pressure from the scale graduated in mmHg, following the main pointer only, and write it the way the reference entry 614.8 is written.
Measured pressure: 168
